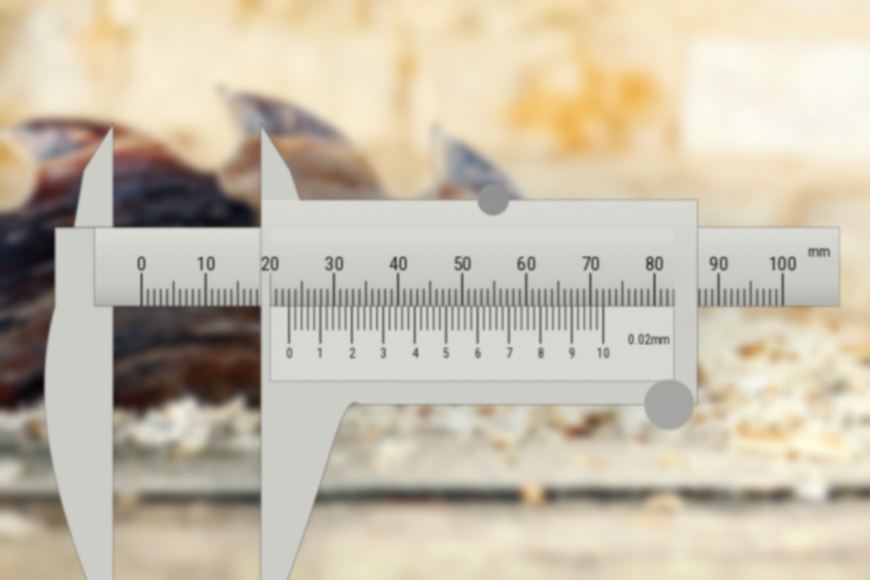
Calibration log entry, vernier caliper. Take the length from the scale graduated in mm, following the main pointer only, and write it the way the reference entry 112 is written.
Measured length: 23.0
